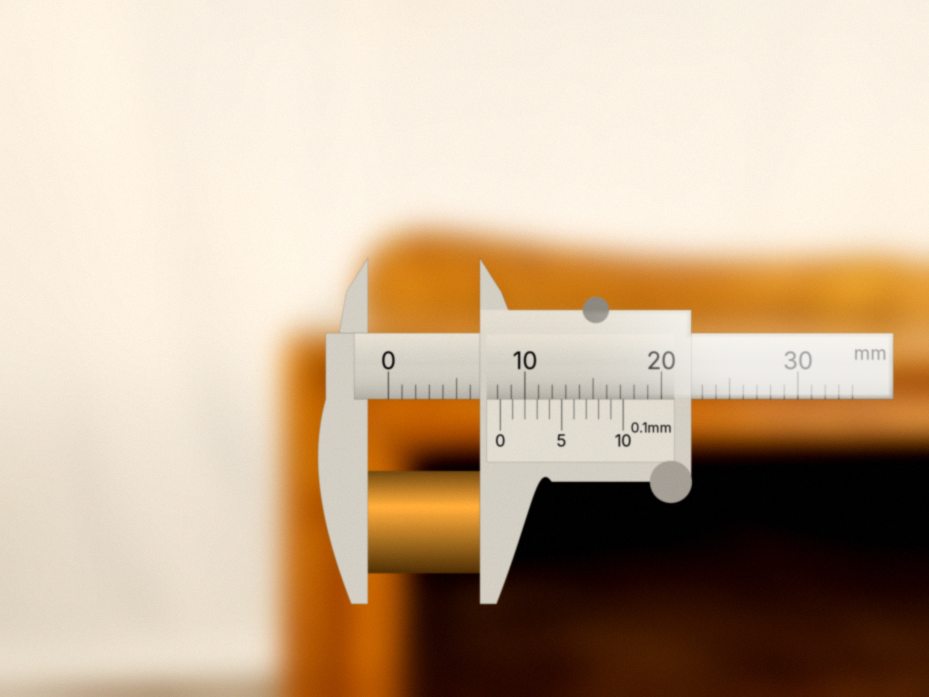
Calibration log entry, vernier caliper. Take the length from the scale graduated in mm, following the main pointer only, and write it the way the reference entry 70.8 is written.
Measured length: 8.2
